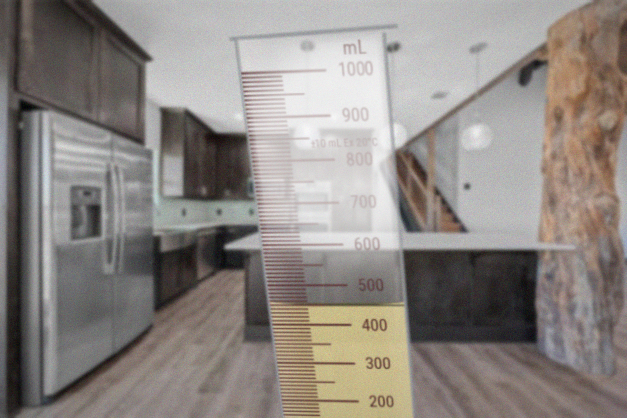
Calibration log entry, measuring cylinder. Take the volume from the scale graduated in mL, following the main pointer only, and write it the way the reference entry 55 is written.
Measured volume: 450
